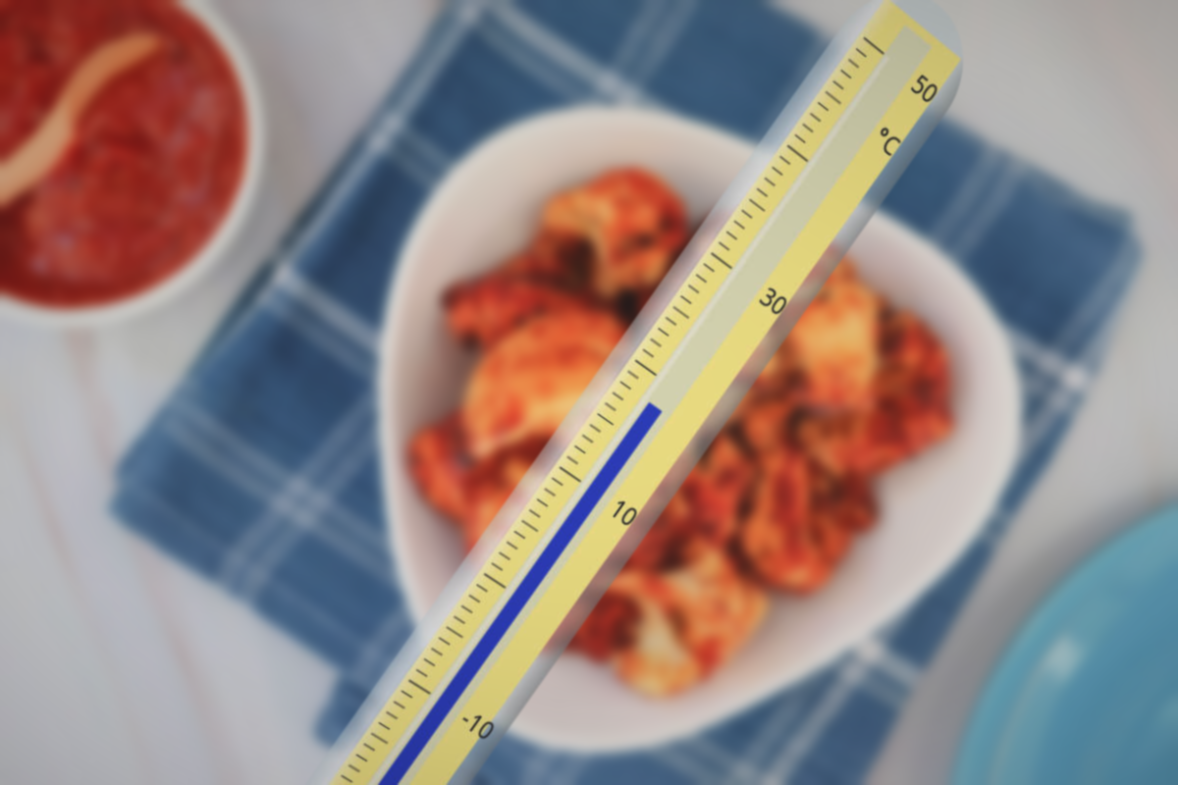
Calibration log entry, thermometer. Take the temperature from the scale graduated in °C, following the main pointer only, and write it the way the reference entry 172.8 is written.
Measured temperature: 18
